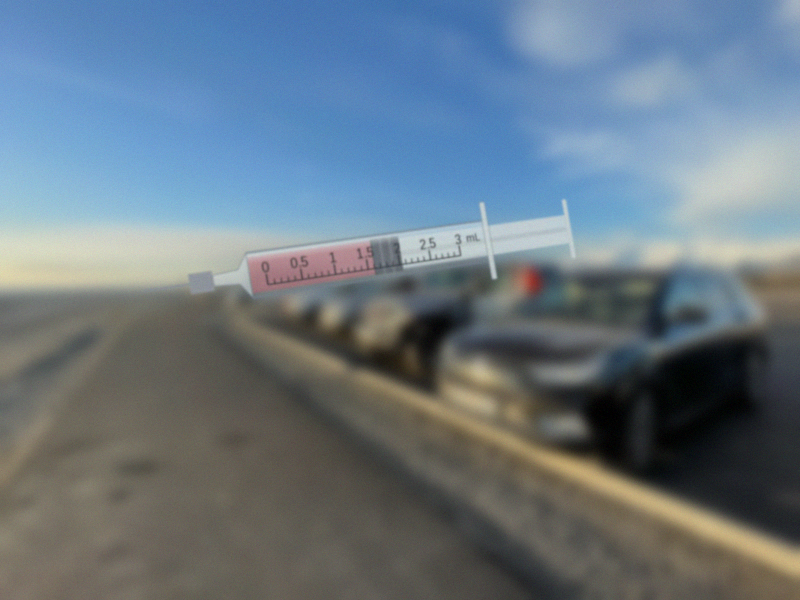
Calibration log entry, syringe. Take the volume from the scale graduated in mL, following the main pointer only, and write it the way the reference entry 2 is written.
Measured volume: 1.6
